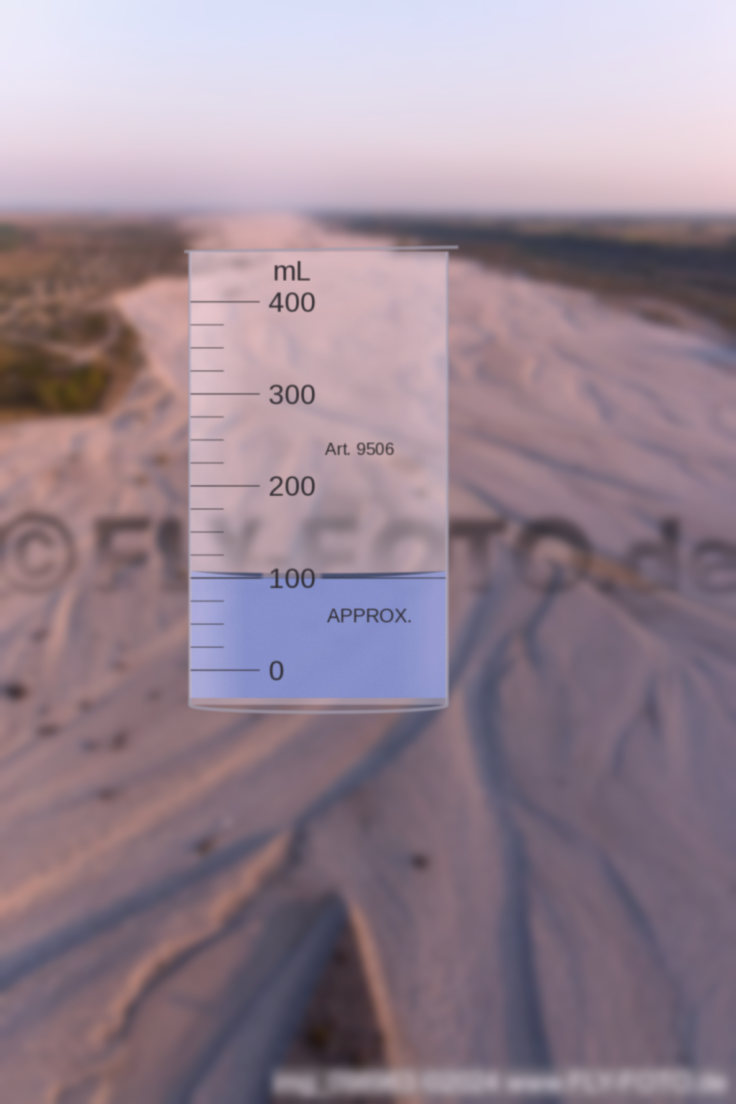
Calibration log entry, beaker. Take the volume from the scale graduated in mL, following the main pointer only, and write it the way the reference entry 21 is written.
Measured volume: 100
